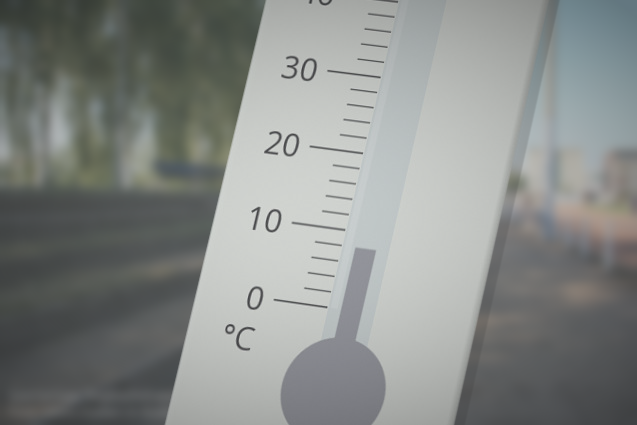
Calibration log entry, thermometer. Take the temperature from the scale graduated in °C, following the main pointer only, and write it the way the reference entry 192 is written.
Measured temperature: 8
